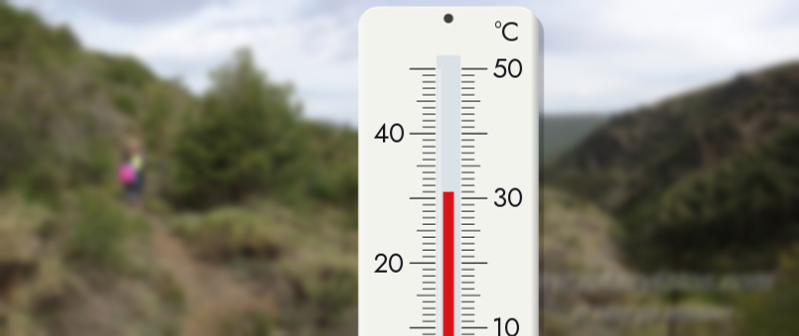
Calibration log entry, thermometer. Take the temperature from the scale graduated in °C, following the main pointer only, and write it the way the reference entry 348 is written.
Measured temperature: 31
